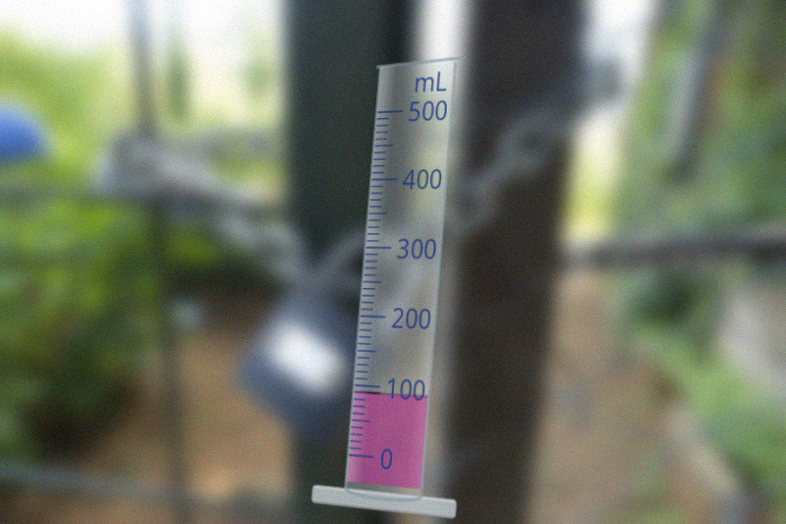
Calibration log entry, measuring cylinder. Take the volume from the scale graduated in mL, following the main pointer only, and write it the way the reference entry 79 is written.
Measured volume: 90
